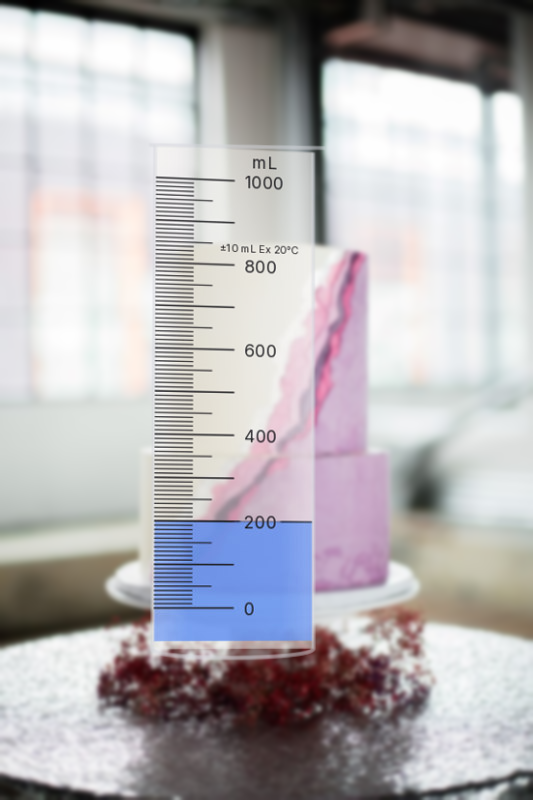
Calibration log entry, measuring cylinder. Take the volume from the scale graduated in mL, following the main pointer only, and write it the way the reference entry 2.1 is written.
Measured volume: 200
